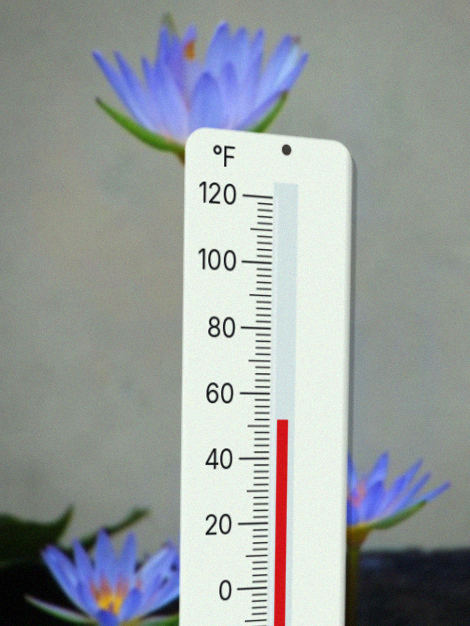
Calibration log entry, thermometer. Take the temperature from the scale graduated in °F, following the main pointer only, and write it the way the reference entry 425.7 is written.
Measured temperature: 52
